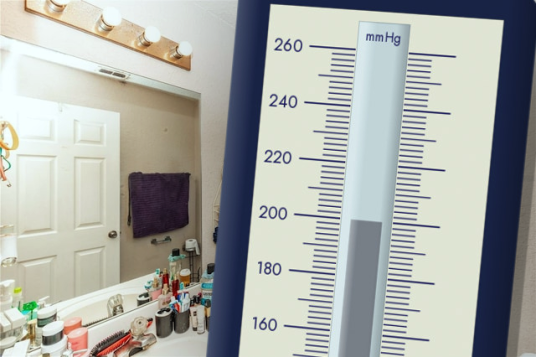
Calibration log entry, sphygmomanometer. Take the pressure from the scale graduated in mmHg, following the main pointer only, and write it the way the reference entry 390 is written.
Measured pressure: 200
